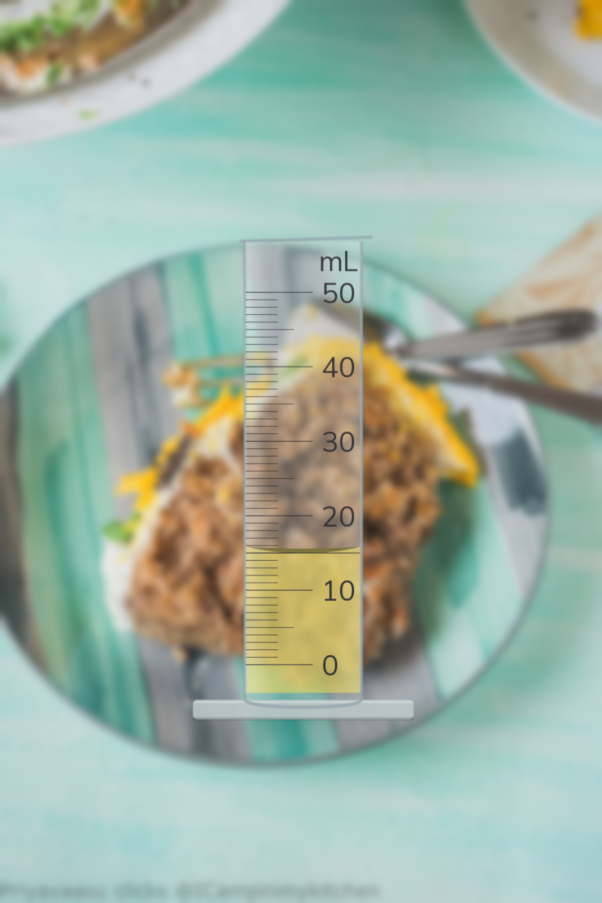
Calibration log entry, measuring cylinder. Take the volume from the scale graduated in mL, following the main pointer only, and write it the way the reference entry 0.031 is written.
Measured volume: 15
